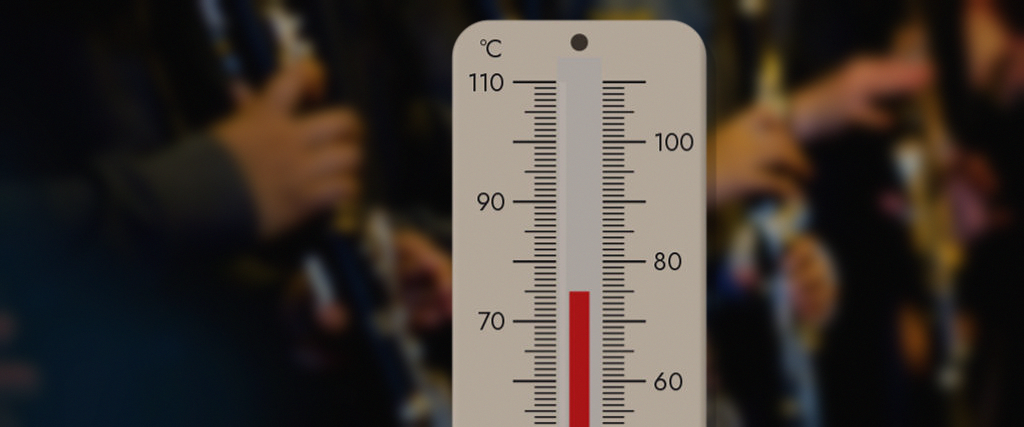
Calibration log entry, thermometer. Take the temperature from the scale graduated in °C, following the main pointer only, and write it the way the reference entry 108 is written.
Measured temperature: 75
